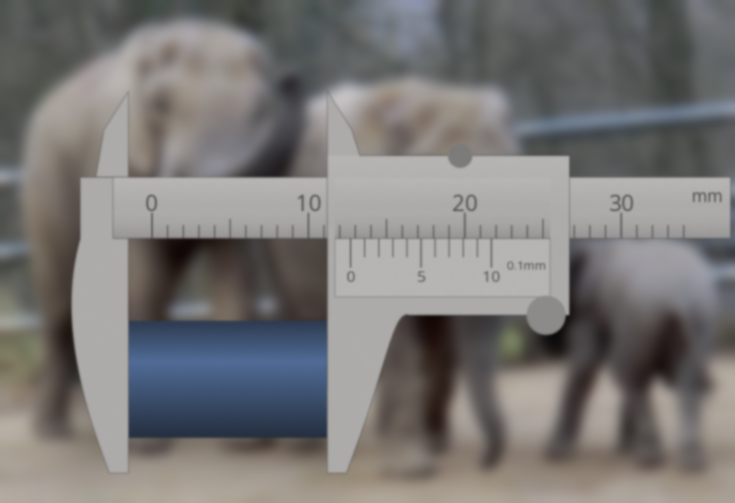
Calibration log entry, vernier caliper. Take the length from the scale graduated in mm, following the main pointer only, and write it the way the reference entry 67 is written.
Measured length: 12.7
